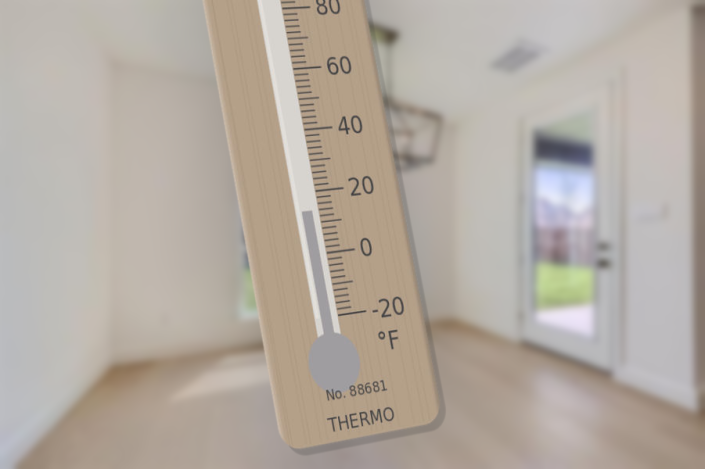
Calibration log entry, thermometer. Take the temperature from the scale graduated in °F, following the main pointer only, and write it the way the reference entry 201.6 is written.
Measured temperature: 14
